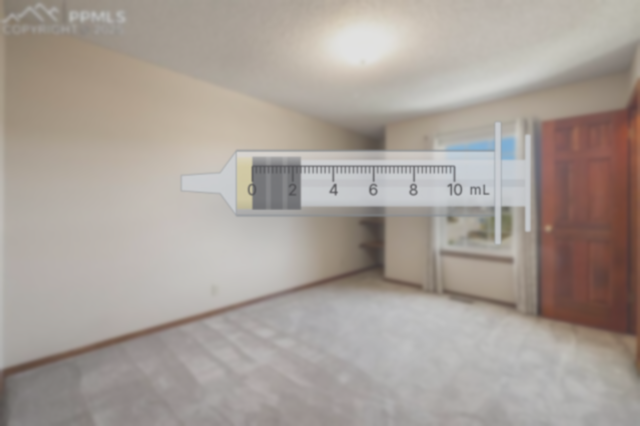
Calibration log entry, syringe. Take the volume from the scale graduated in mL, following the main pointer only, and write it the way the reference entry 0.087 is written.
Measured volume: 0
